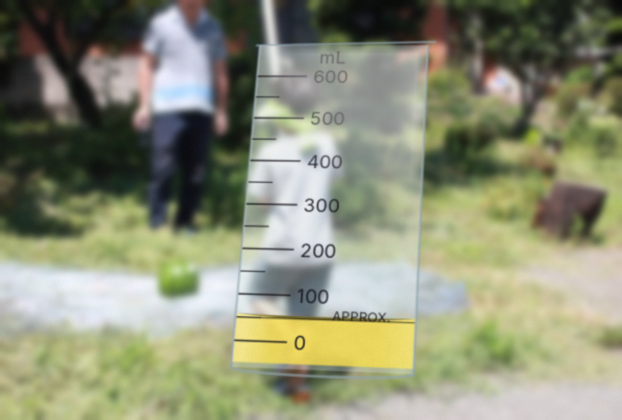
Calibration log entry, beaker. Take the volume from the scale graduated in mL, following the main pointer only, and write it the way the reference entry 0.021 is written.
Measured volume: 50
